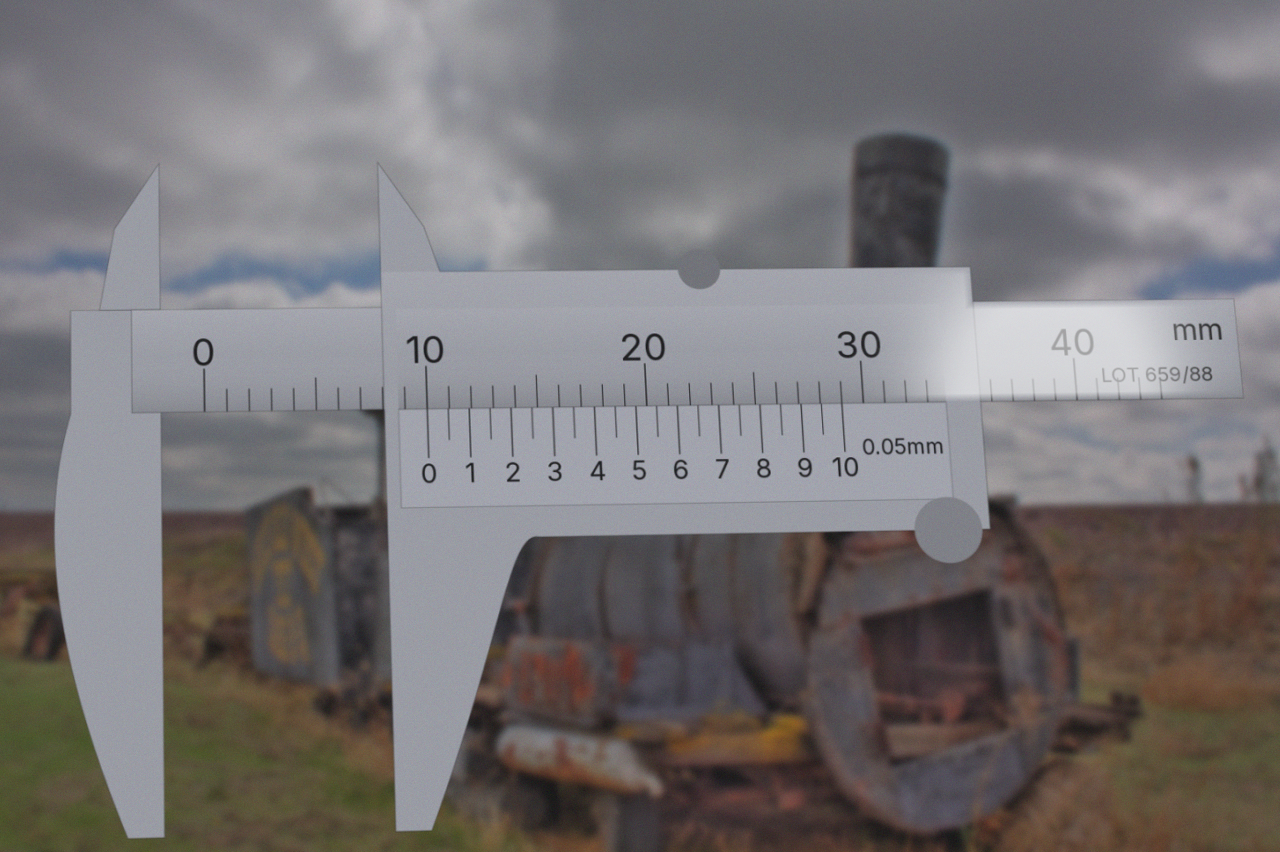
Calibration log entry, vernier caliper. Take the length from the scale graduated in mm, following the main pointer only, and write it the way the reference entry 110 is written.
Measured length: 10.0
